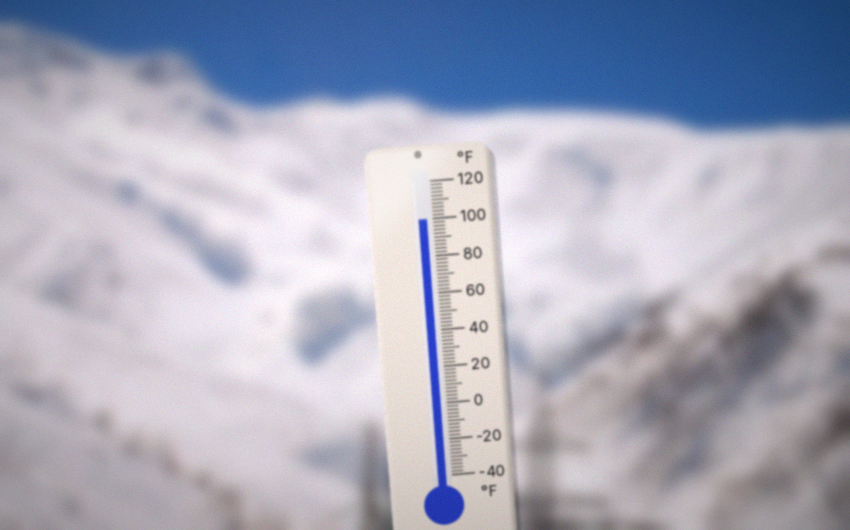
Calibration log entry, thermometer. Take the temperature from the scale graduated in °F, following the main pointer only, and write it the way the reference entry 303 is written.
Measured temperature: 100
